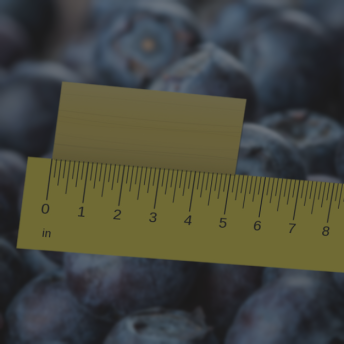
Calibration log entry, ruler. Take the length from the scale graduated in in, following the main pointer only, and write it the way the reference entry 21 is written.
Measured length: 5.125
